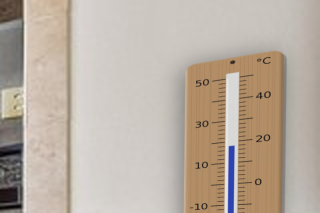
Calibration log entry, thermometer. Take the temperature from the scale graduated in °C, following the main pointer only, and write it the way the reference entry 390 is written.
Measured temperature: 18
